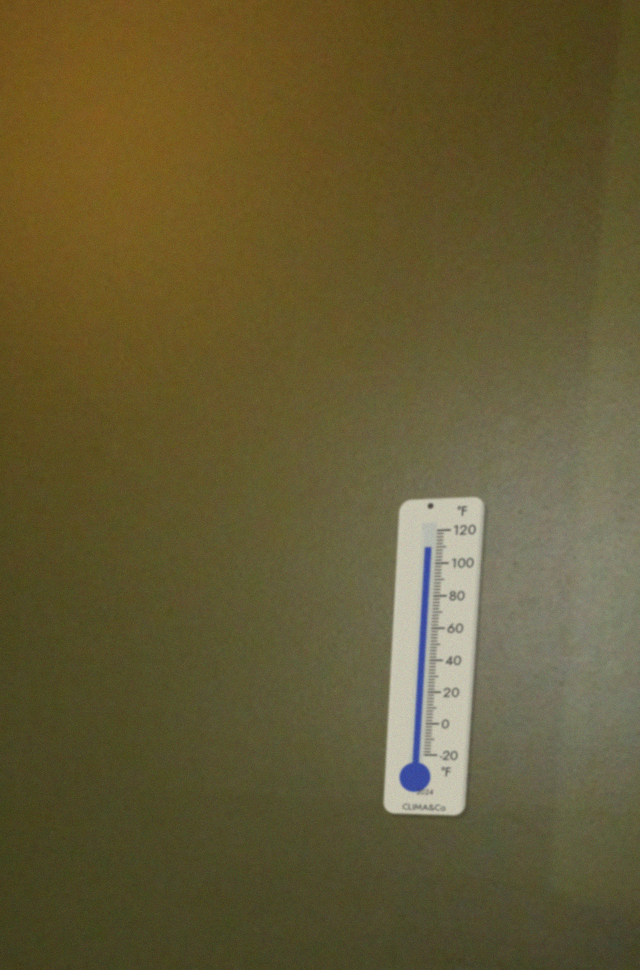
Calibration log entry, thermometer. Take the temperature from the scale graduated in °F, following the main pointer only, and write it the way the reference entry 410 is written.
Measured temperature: 110
